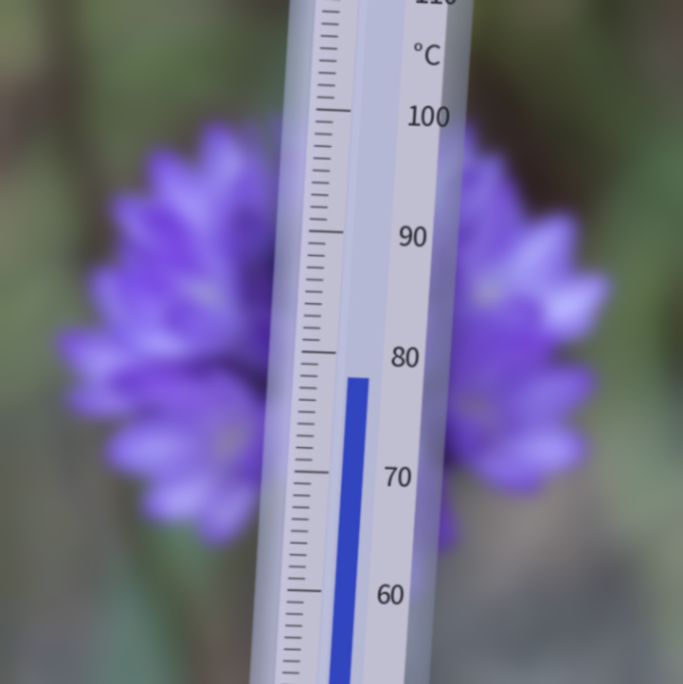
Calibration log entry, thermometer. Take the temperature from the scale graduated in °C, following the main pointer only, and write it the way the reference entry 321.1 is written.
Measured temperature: 78
